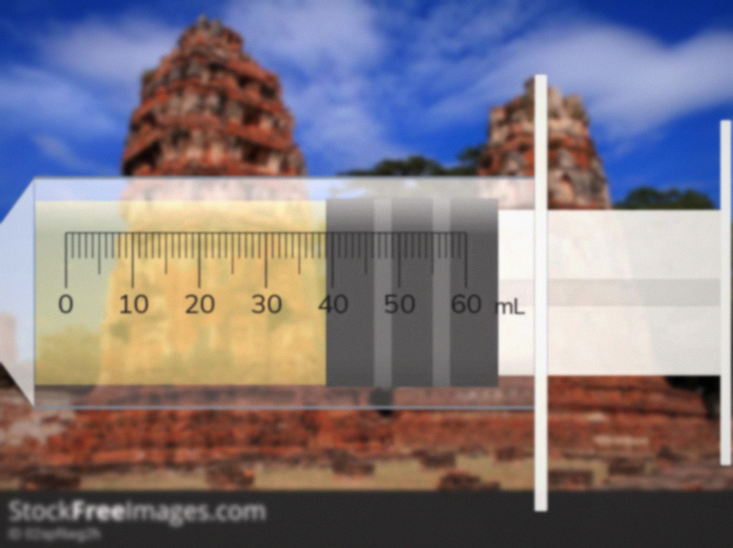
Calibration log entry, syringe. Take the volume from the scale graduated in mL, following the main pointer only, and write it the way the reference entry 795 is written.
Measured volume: 39
